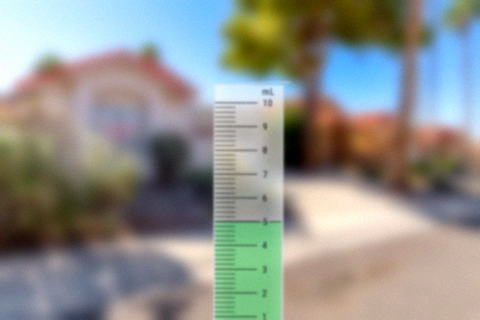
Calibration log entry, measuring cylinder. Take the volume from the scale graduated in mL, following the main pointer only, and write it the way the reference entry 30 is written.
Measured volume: 5
